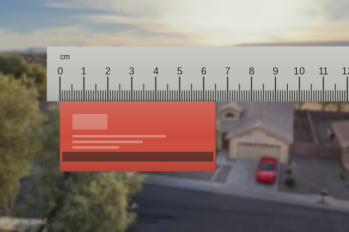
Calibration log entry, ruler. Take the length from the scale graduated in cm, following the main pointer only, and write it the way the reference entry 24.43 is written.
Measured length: 6.5
